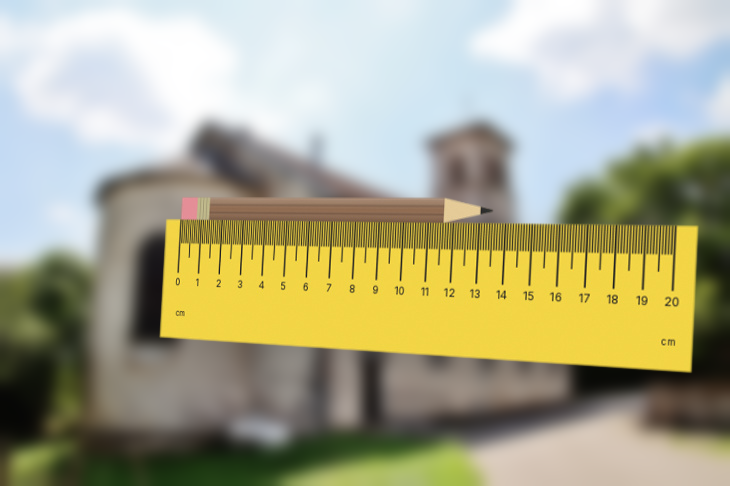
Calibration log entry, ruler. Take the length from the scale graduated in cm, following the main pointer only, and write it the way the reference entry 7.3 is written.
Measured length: 13.5
